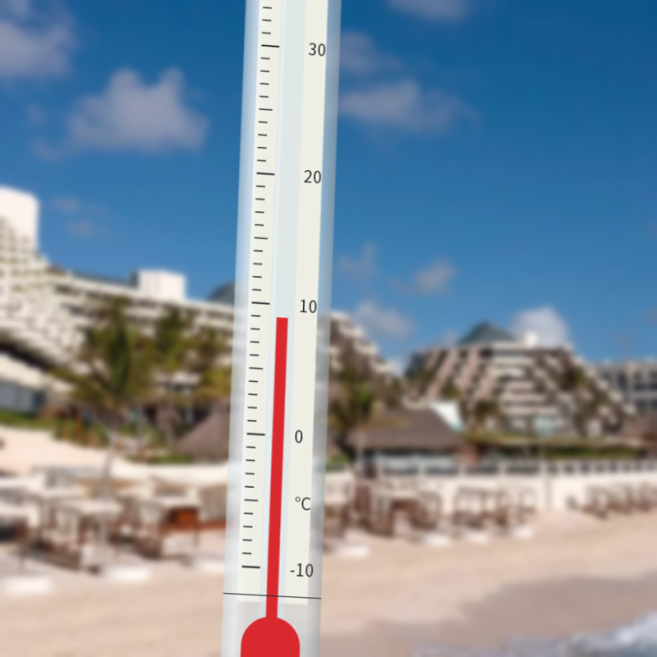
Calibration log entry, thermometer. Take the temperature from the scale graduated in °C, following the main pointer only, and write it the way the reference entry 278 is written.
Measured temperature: 9
